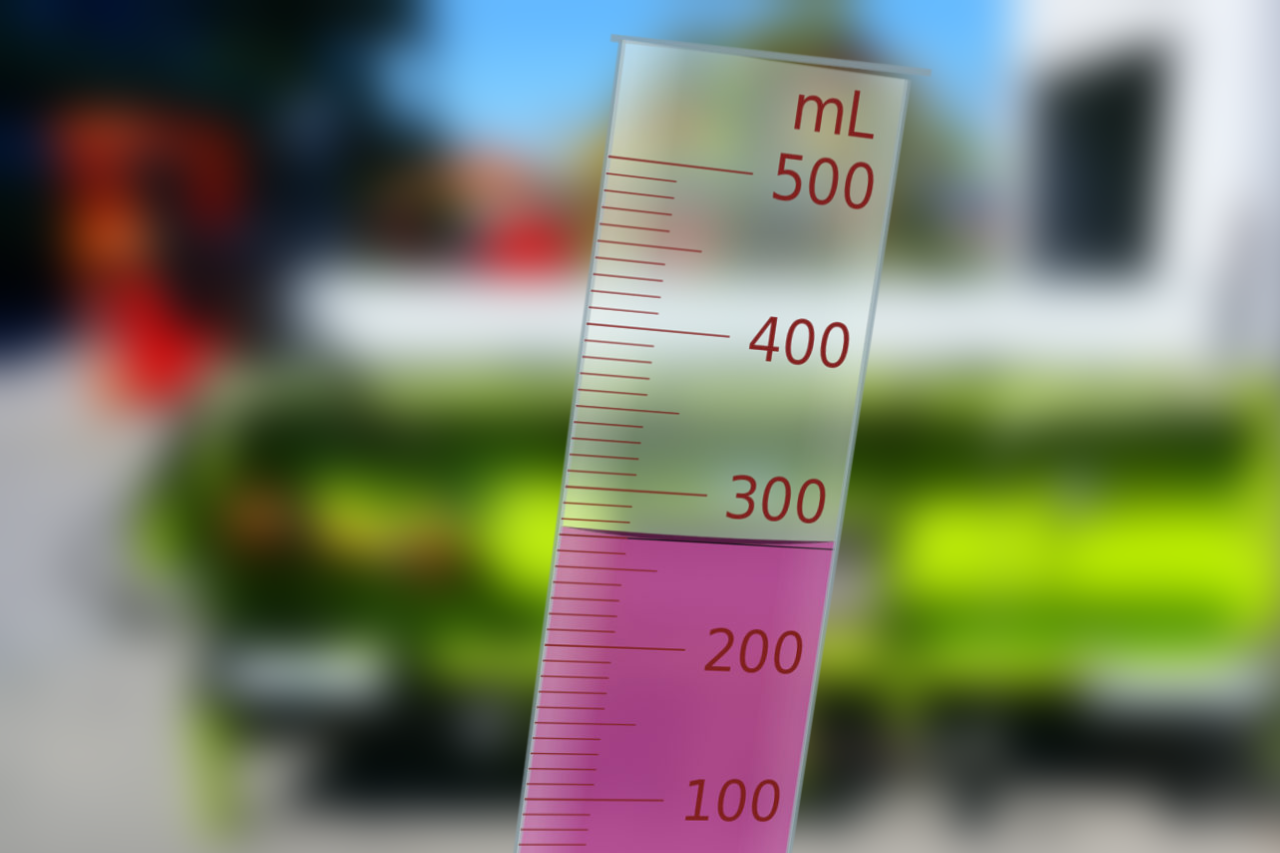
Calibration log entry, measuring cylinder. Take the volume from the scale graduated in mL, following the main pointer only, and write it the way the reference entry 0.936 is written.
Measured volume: 270
